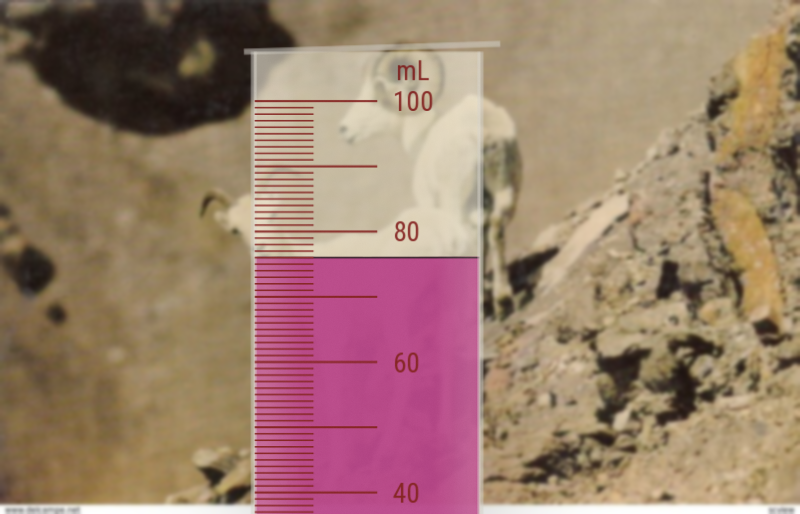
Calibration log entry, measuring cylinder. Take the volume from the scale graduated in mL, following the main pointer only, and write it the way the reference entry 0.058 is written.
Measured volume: 76
